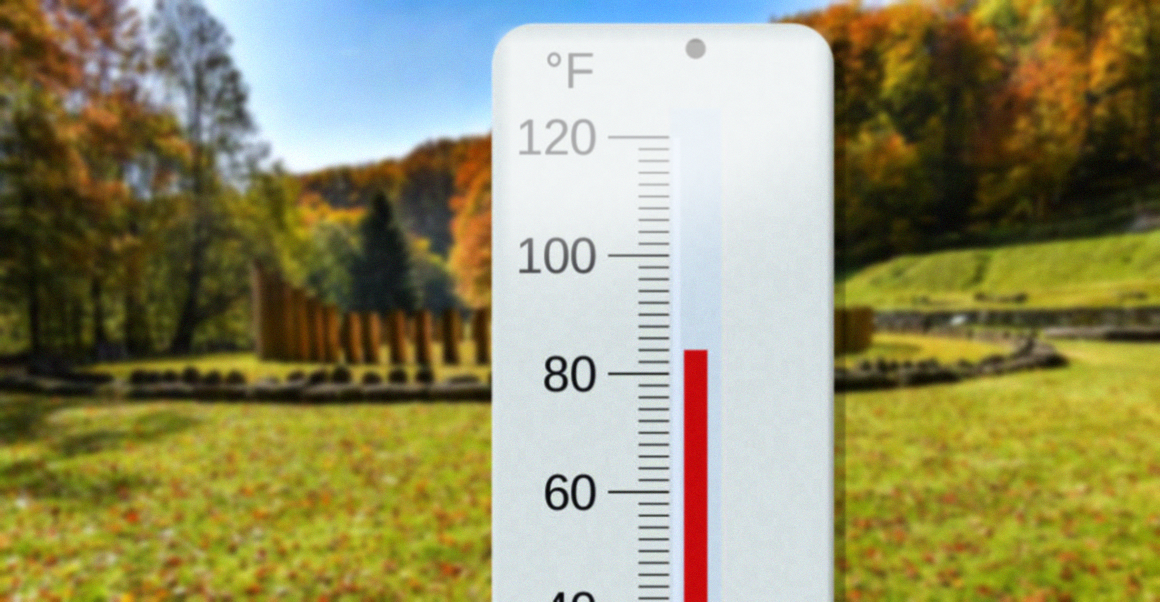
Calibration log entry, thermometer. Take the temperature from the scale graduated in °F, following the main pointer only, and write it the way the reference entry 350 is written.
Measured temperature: 84
